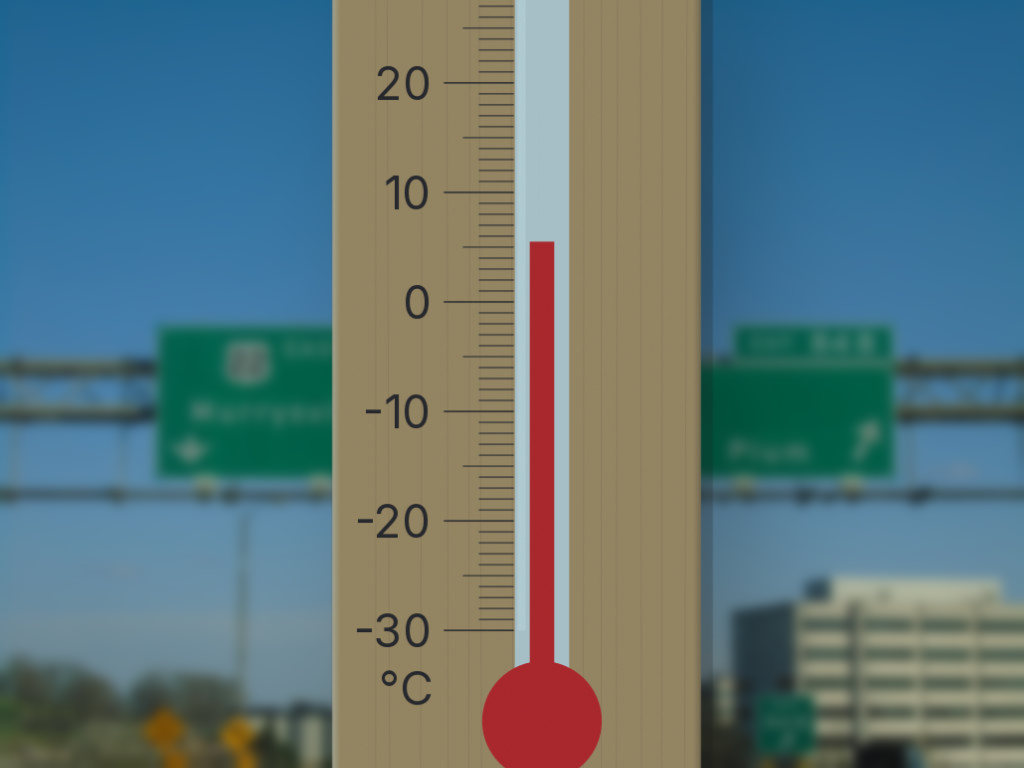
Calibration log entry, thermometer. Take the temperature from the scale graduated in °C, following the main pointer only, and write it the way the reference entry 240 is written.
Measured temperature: 5.5
